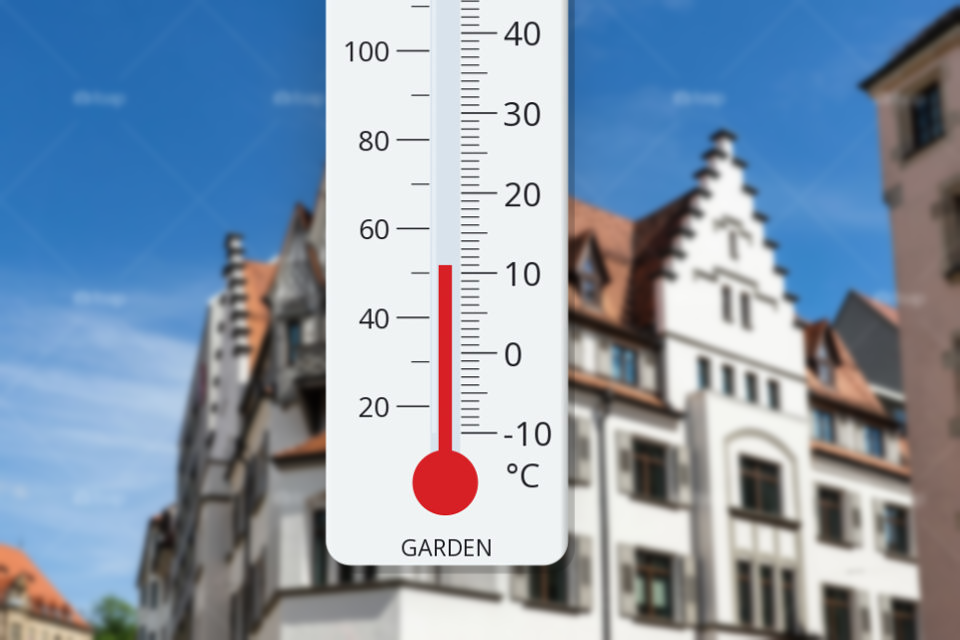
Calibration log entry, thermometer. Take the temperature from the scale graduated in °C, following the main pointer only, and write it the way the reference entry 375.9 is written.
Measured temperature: 11
